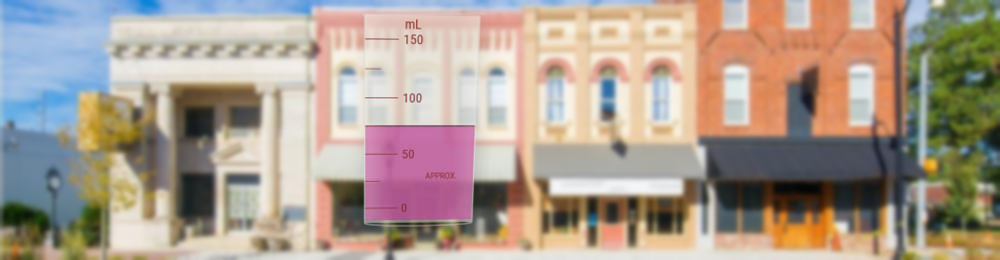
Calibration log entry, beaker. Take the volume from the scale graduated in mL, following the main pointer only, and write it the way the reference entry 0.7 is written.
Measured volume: 75
